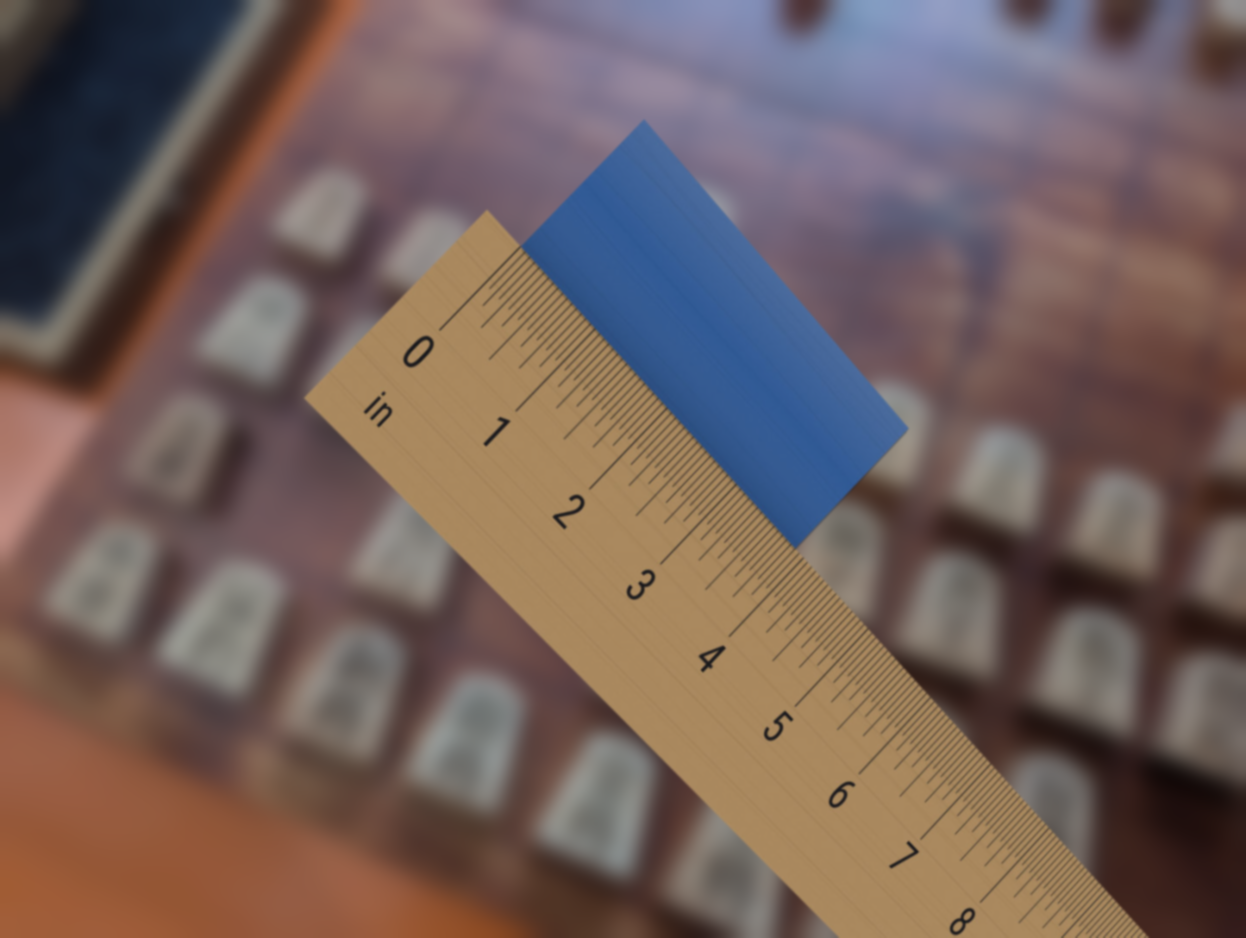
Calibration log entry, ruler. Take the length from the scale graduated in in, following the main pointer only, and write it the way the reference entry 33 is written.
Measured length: 3.875
